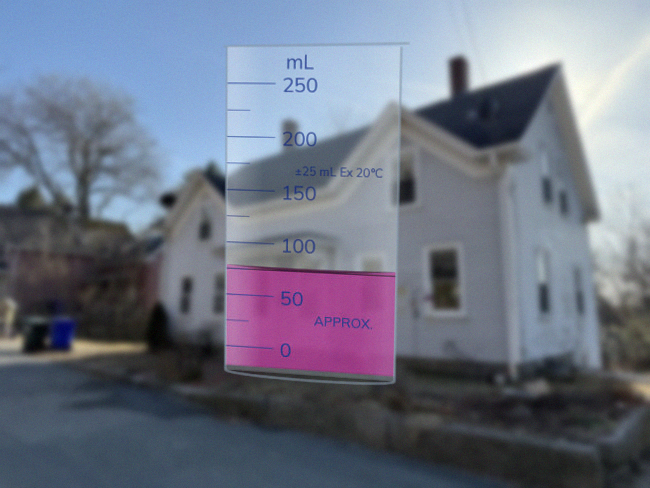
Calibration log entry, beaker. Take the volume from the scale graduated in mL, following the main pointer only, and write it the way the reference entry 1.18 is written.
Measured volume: 75
